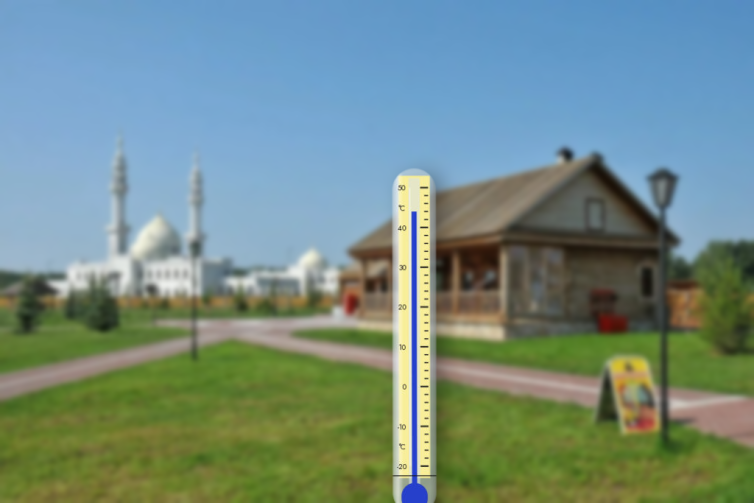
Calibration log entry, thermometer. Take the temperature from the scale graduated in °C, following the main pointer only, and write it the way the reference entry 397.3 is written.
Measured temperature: 44
